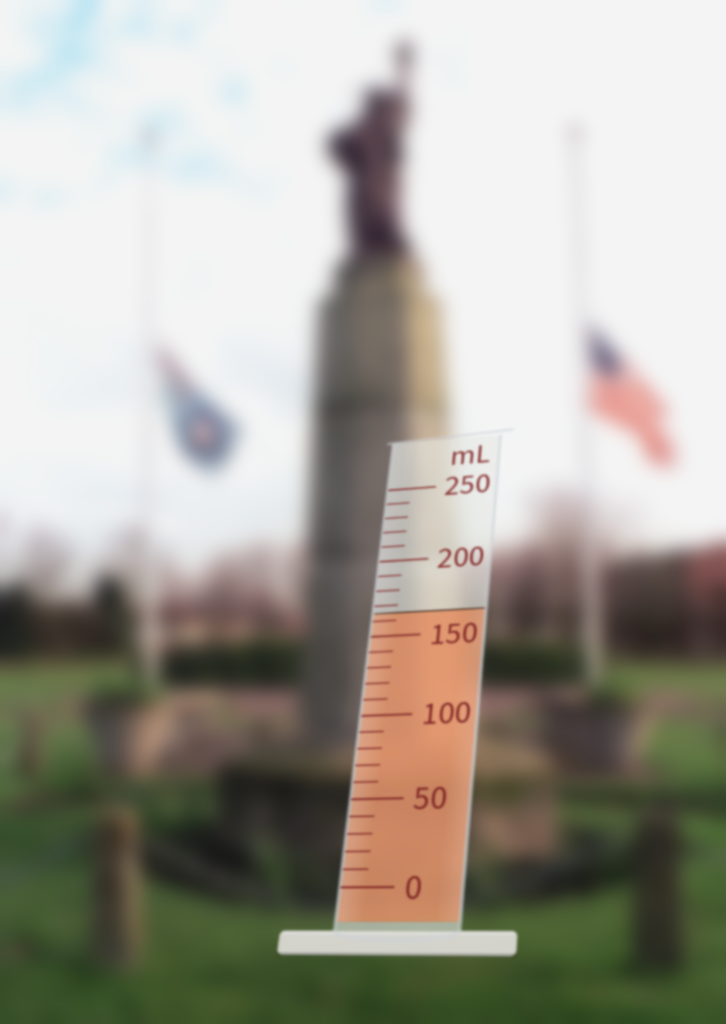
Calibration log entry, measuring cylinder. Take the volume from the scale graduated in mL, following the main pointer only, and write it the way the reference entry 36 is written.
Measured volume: 165
